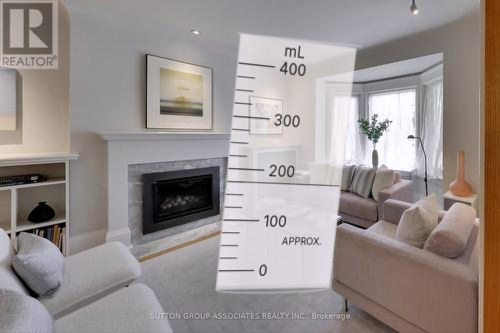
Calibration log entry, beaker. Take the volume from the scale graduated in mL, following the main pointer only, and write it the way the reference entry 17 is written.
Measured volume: 175
